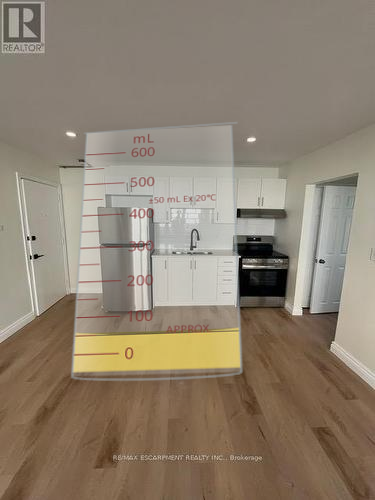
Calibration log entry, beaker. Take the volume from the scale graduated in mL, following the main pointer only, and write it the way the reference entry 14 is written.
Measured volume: 50
